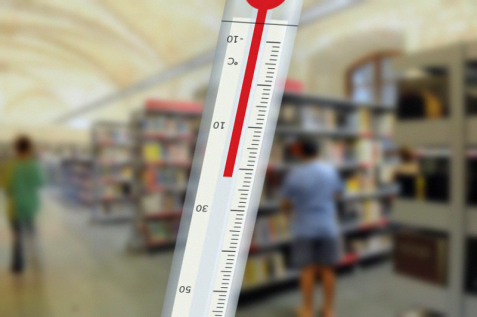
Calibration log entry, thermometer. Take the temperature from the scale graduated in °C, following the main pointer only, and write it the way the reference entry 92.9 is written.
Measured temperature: 22
